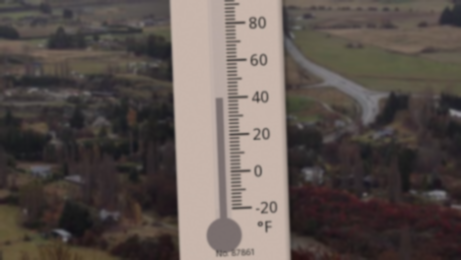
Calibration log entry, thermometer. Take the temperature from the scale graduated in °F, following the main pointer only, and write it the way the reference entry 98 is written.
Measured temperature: 40
